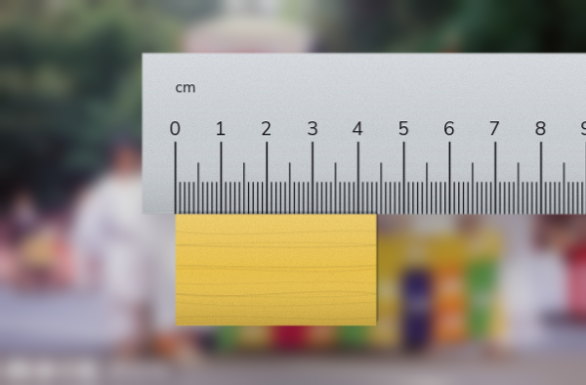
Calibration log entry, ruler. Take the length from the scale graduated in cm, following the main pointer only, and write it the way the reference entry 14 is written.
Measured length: 4.4
